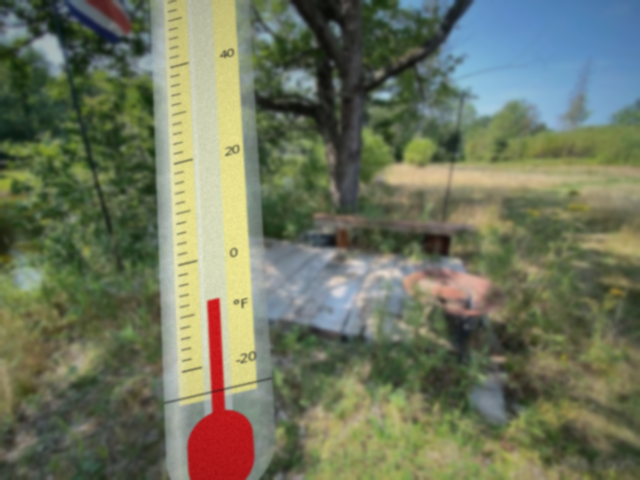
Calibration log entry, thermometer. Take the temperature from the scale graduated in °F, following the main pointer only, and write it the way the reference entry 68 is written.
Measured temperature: -8
